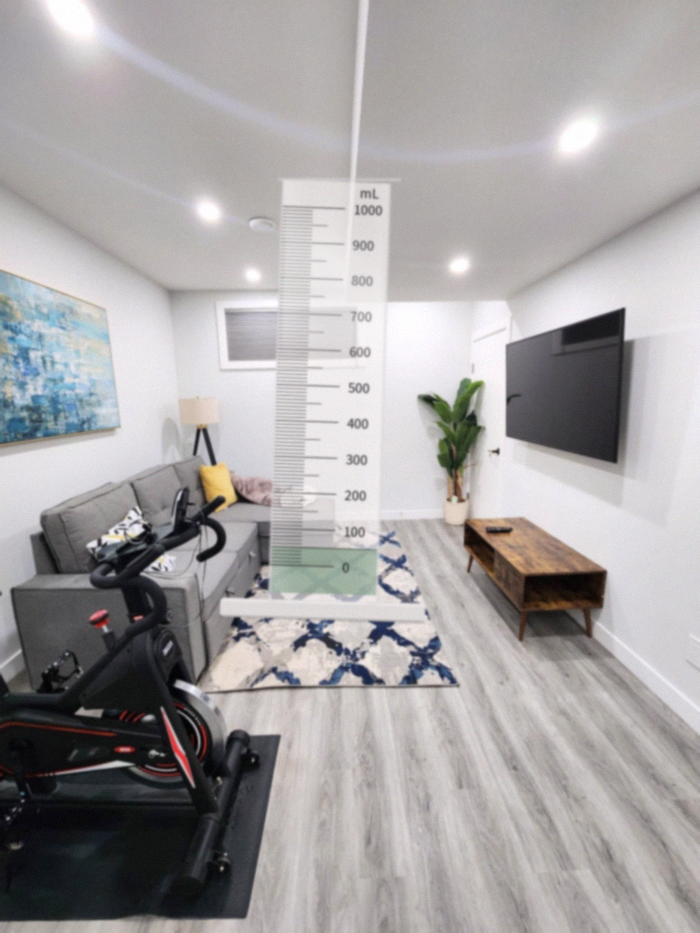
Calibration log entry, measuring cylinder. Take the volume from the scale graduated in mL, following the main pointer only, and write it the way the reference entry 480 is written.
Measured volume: 50
